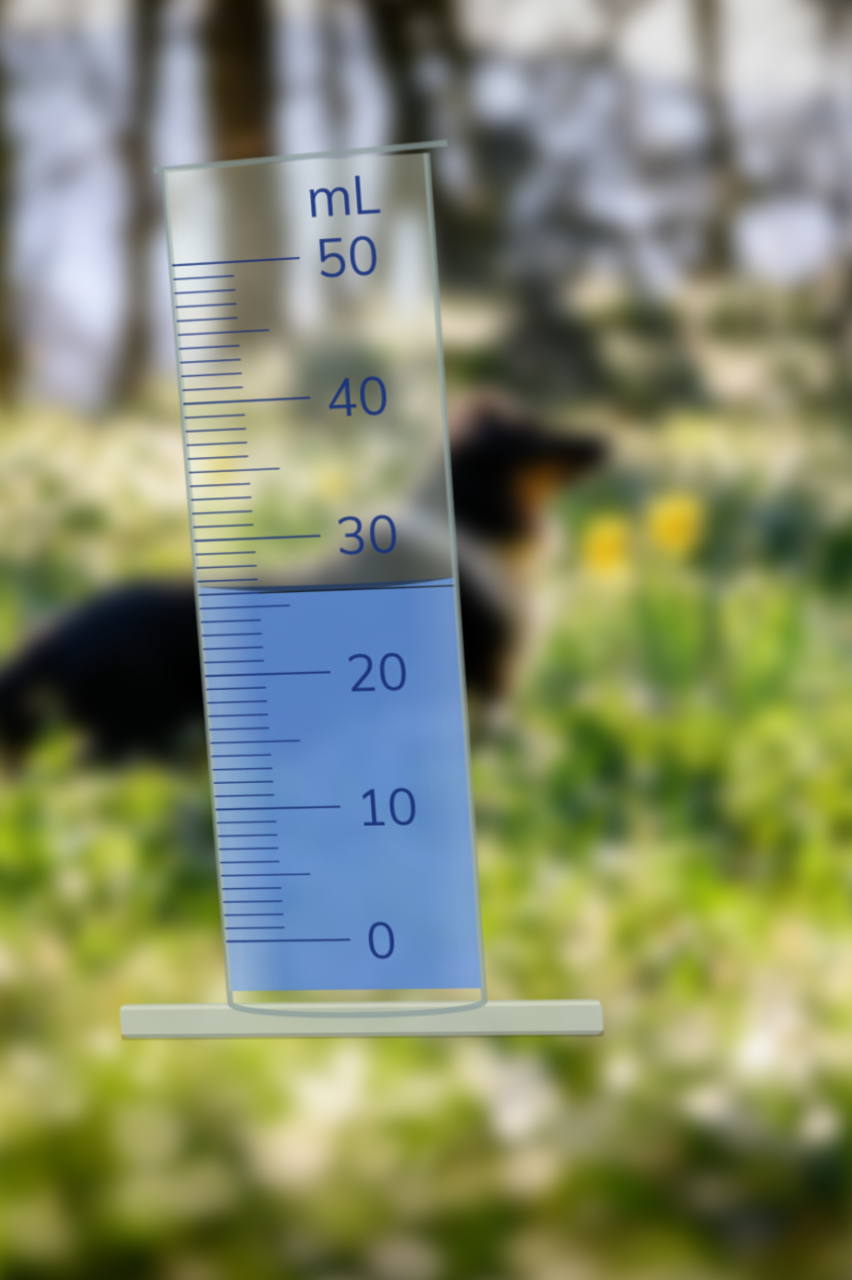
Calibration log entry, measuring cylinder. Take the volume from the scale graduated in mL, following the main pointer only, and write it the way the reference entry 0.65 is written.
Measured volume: 26
